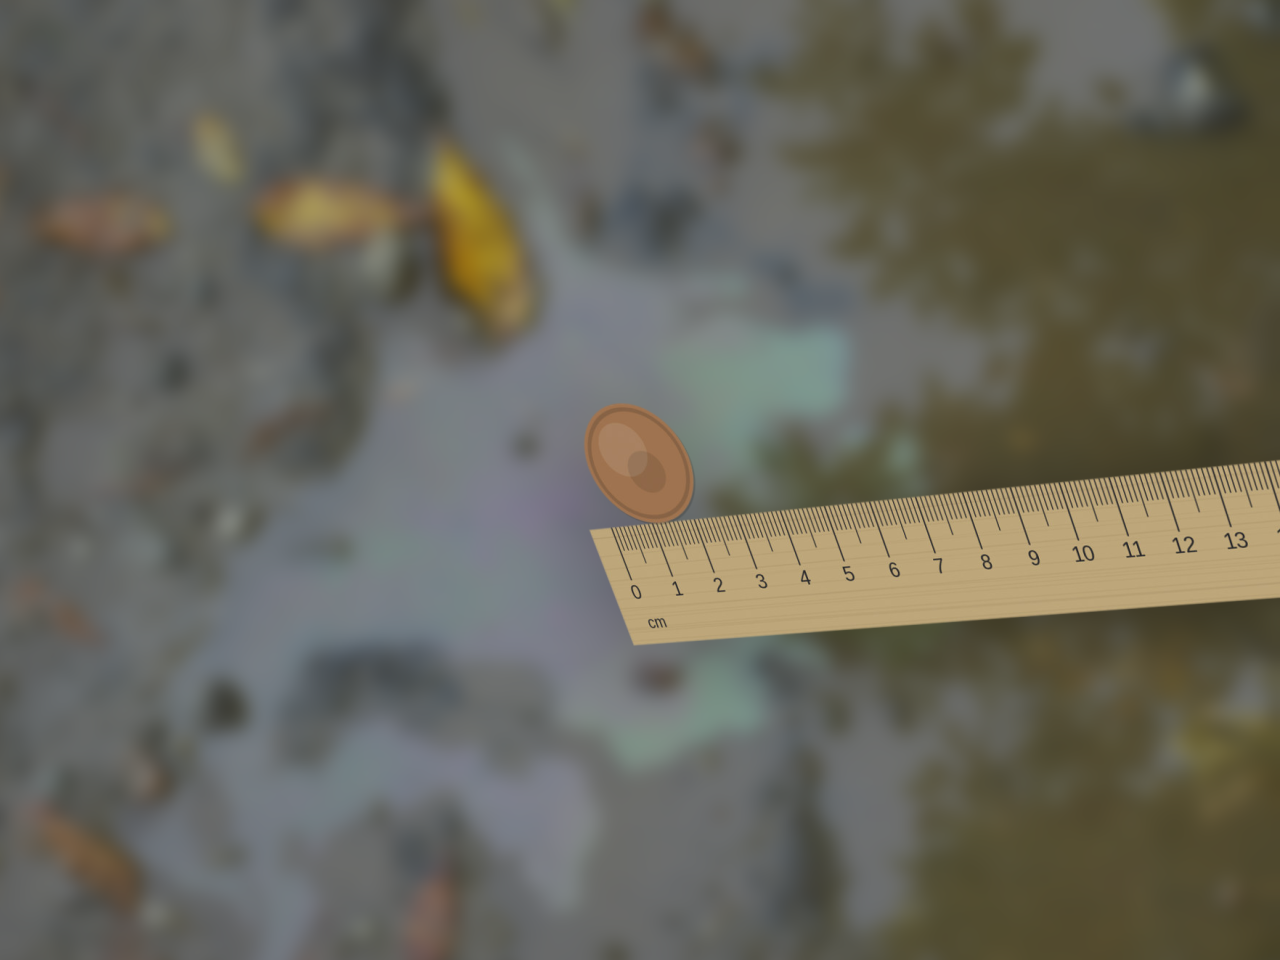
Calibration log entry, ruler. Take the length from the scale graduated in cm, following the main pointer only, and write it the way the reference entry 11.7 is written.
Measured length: 2.4
